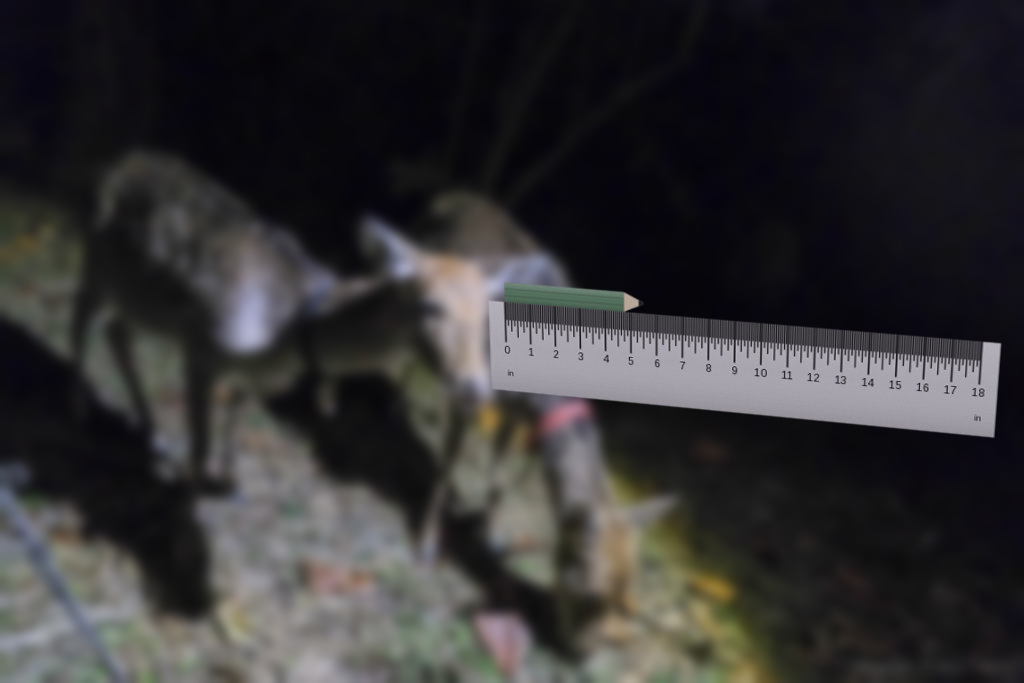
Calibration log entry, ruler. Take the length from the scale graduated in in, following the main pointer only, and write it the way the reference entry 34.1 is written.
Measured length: 5.5
